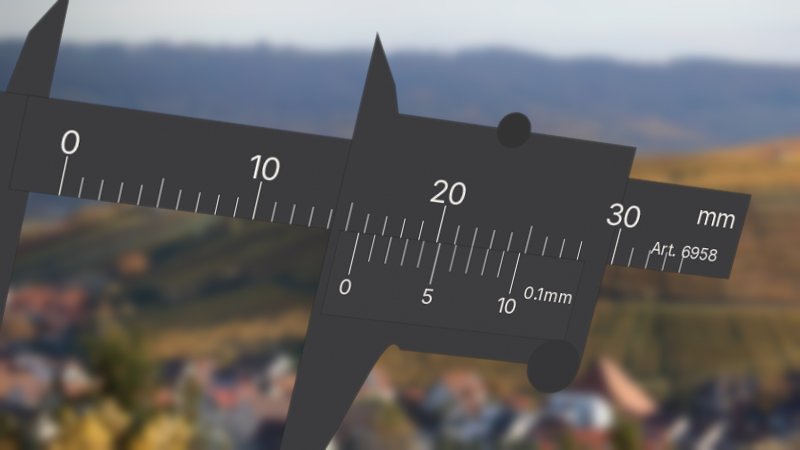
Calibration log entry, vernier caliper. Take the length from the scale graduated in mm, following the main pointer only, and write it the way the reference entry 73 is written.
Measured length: 15.7
